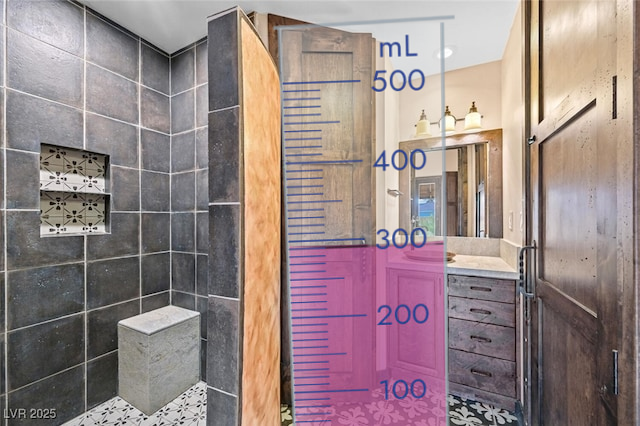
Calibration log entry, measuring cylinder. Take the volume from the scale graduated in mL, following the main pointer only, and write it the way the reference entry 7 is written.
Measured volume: 290
